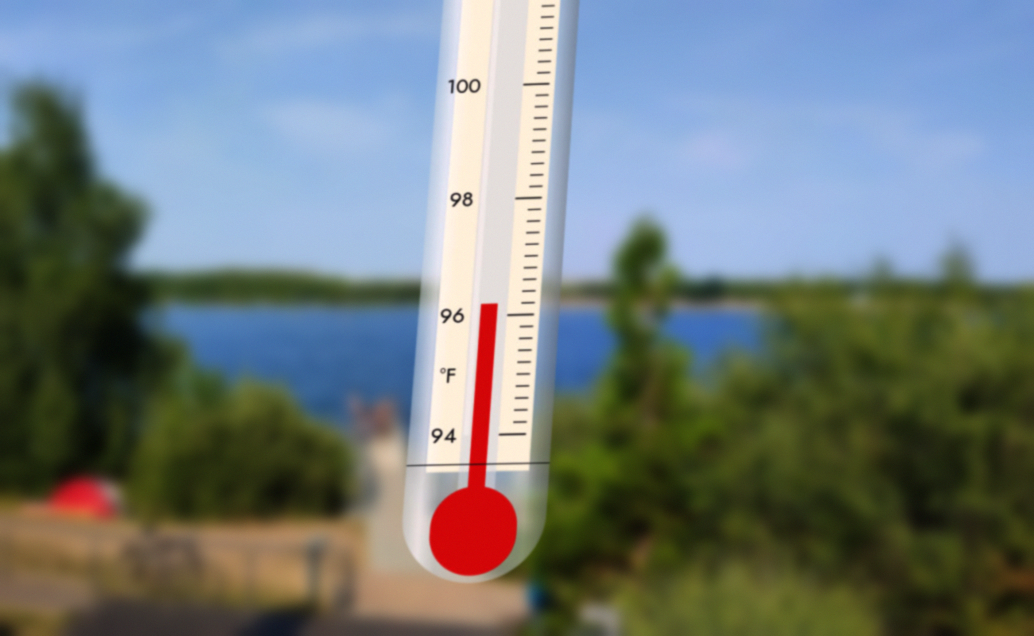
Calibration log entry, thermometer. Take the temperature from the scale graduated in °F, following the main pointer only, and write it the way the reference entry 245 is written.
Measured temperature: 96.2
